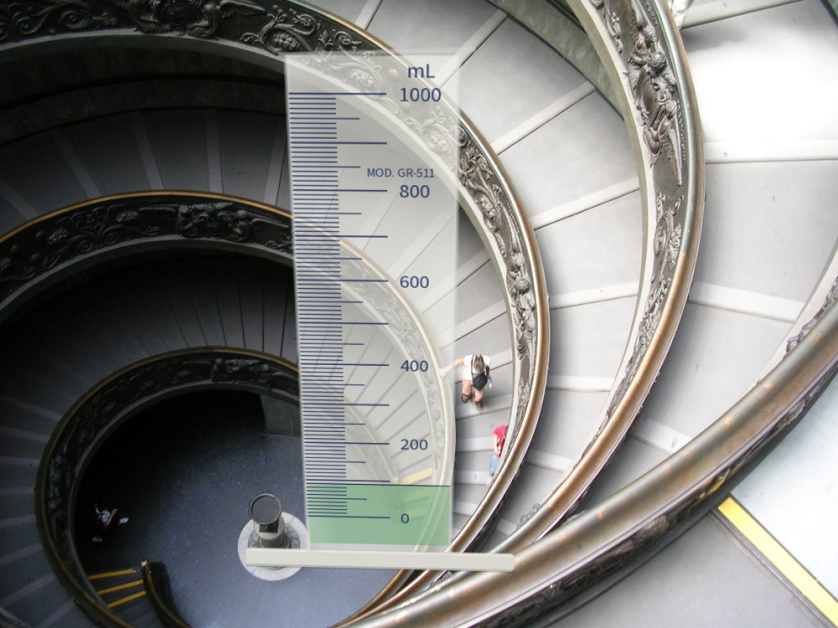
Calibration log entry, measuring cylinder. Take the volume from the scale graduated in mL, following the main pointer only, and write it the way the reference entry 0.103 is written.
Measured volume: 90
